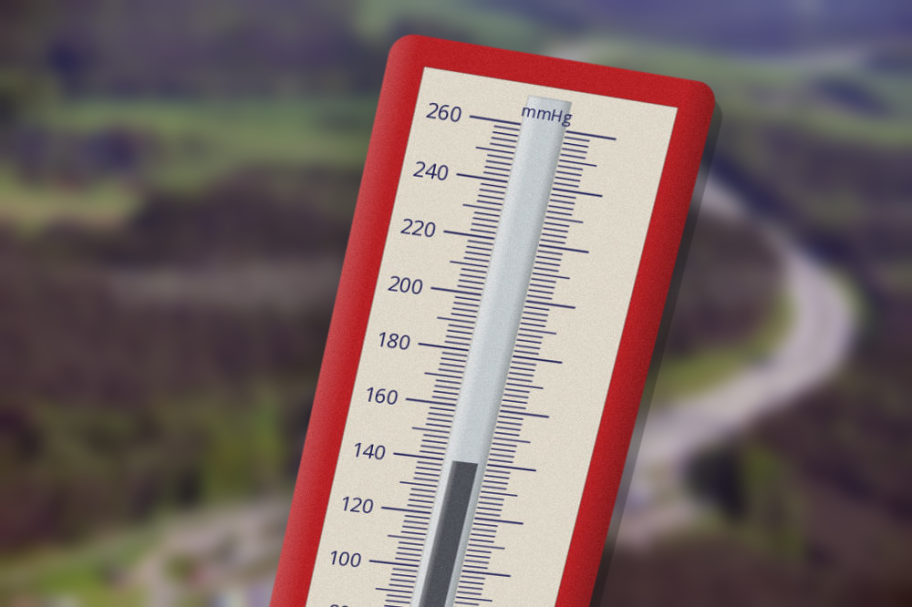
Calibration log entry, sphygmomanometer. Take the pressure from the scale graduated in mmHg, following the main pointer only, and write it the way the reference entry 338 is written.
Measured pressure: 140
